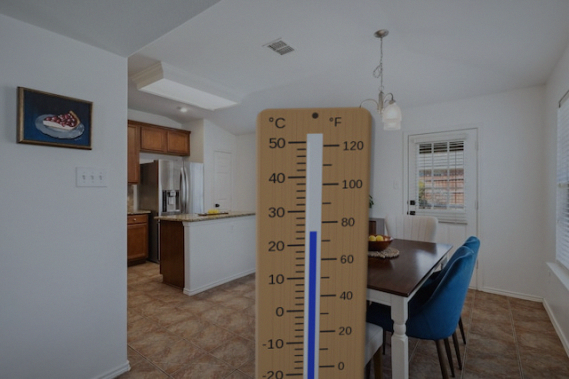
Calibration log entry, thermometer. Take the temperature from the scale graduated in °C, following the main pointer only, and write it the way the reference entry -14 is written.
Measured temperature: 24
